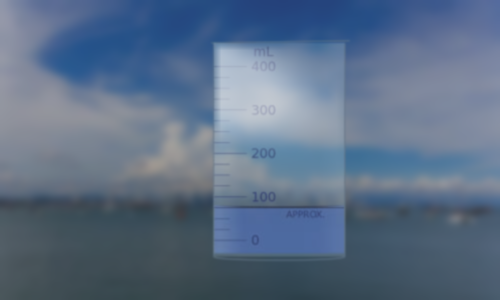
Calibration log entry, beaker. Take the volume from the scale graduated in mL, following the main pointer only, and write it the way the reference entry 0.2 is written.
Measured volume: 75
